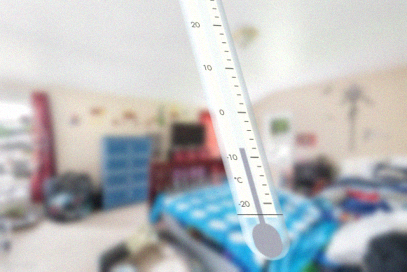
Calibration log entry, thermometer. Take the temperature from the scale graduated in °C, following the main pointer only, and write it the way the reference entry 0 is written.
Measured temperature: -8
